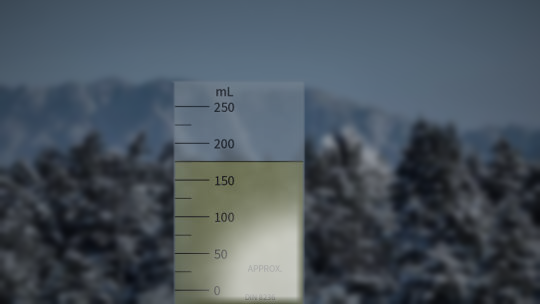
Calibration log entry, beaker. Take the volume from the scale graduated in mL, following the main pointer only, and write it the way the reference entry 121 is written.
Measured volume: 175
